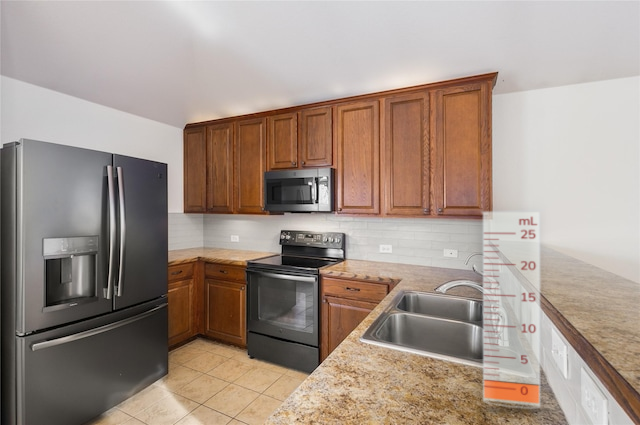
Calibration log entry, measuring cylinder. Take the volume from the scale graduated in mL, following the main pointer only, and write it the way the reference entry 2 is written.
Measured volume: 1
